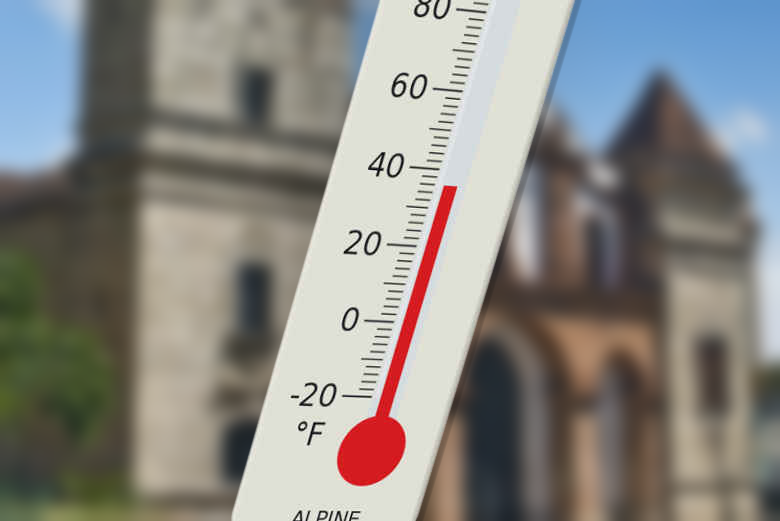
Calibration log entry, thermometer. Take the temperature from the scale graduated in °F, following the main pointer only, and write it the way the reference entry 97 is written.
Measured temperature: 36
